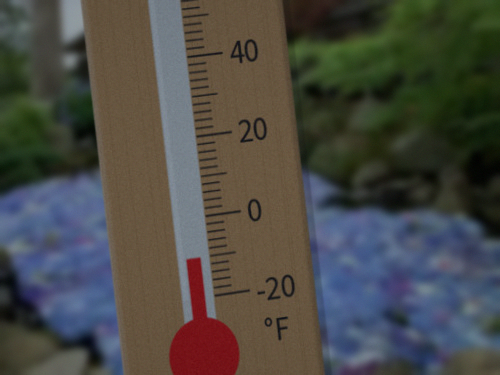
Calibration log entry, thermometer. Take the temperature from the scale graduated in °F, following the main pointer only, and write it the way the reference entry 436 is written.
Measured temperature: -10
